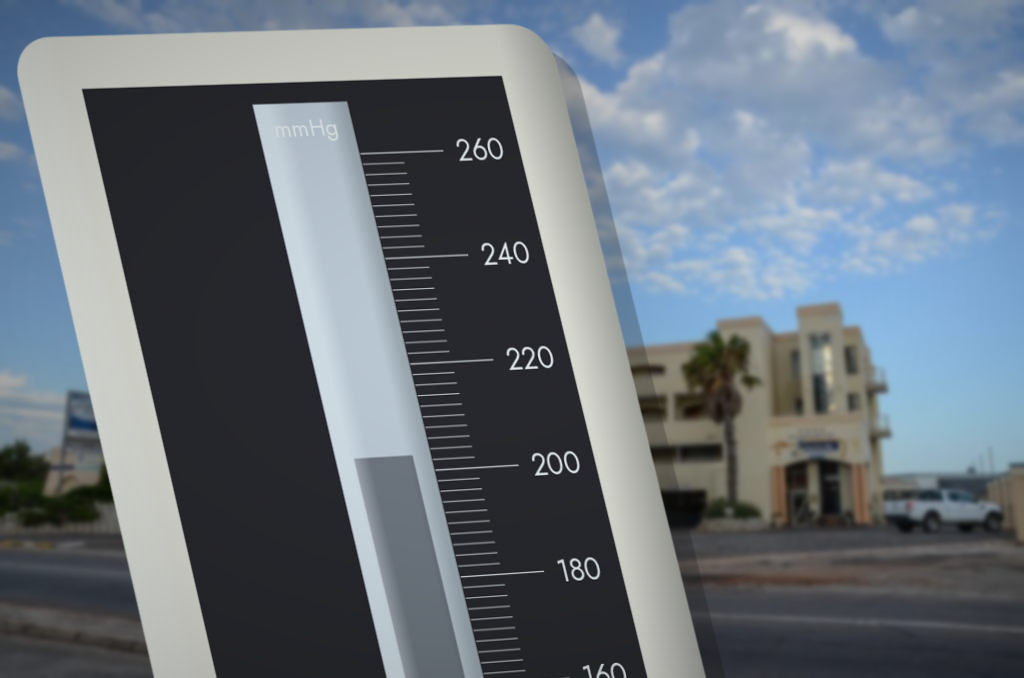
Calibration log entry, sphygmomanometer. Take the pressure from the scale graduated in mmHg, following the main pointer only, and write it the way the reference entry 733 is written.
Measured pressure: 203
